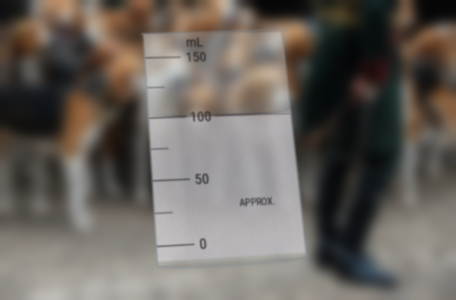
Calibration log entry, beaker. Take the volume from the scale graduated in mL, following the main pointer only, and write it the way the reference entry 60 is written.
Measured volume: 100
